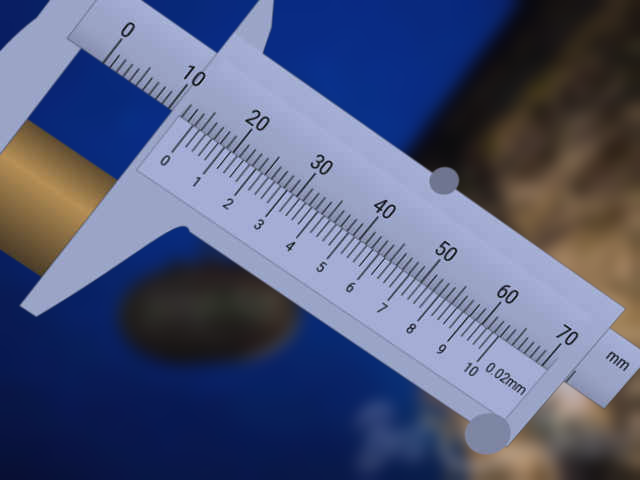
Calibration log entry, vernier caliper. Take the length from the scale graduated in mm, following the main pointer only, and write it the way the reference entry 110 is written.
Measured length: 13.8
